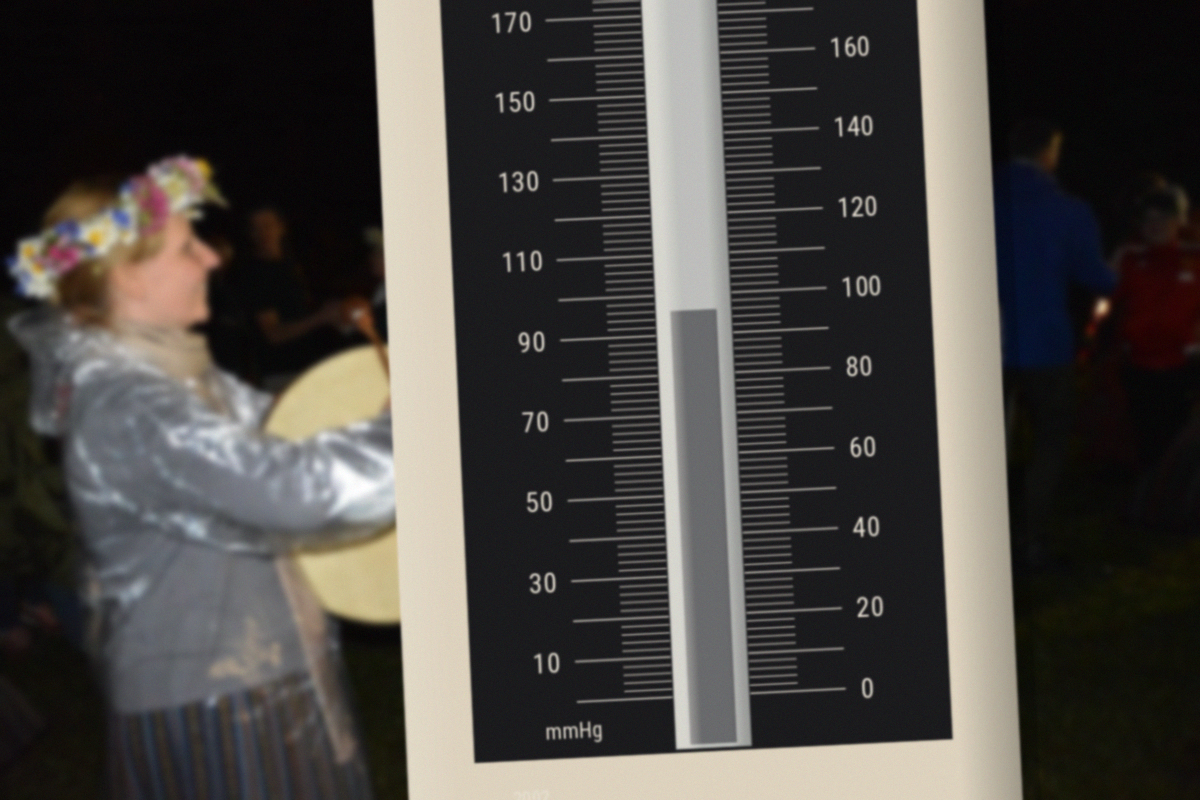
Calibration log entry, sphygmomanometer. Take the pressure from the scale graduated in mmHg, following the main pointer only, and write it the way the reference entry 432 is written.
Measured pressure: 96
